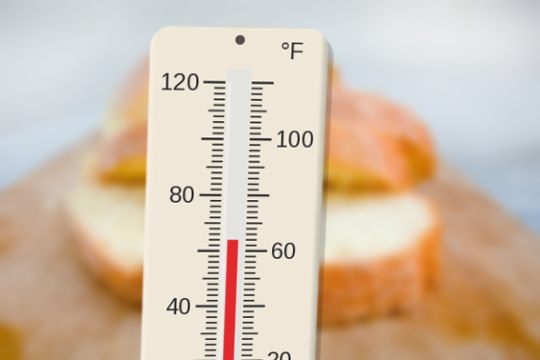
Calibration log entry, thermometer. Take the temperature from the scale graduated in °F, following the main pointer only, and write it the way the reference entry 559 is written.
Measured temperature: 64
